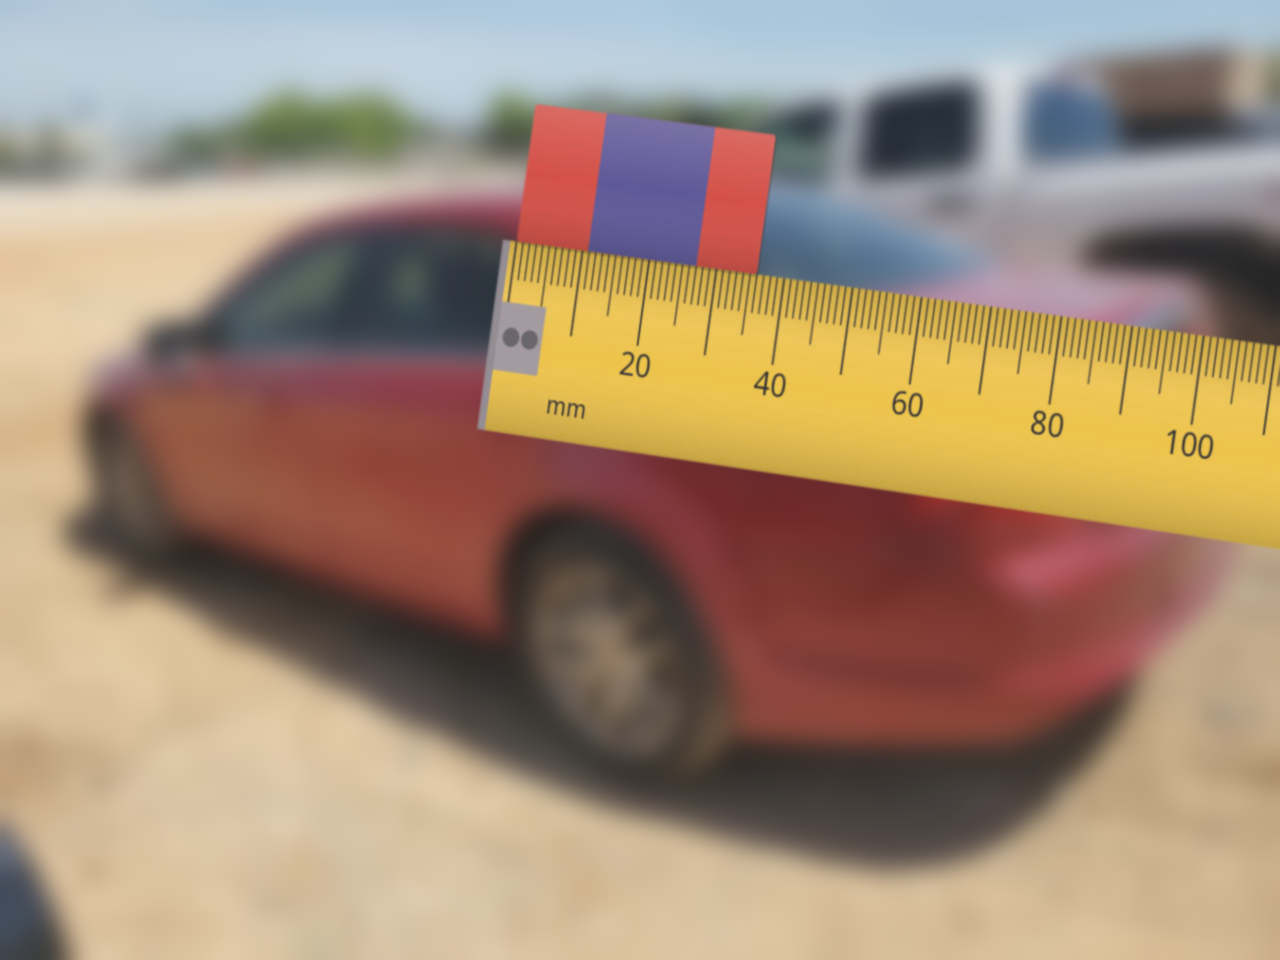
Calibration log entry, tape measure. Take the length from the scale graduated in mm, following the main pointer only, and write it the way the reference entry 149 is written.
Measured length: 36
